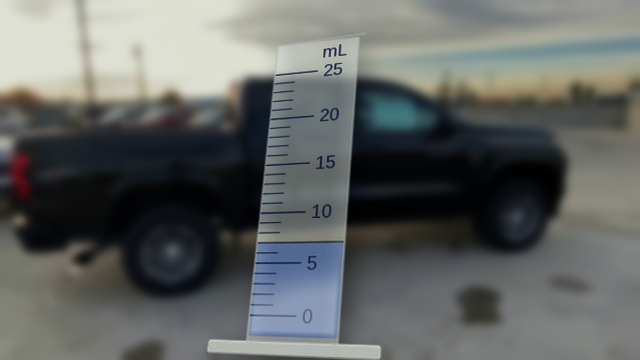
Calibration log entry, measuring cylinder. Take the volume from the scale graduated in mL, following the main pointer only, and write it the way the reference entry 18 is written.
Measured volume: 7
